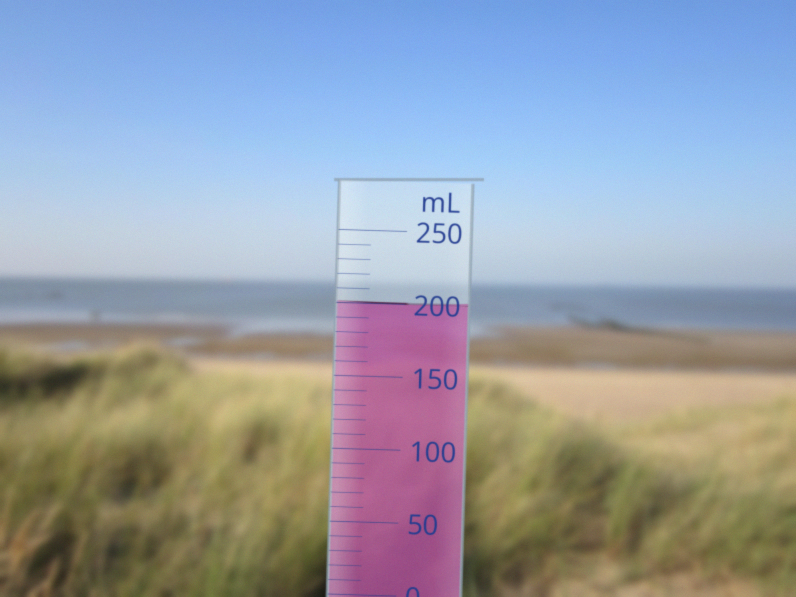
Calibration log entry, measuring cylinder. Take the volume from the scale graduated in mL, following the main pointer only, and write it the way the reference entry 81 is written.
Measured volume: 200
